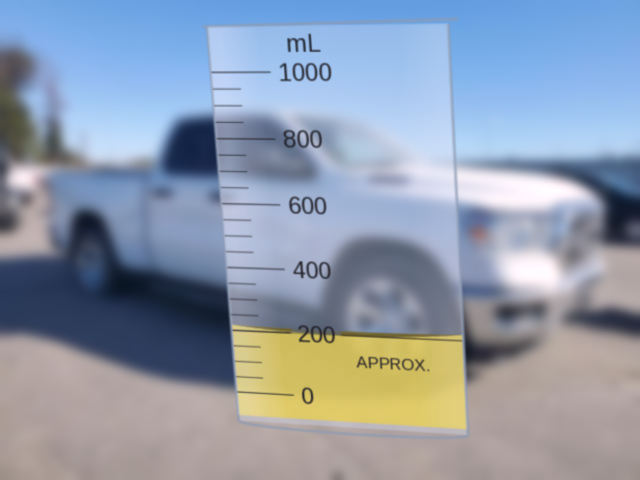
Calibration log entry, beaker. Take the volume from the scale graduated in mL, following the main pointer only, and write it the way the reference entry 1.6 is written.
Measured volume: 200
